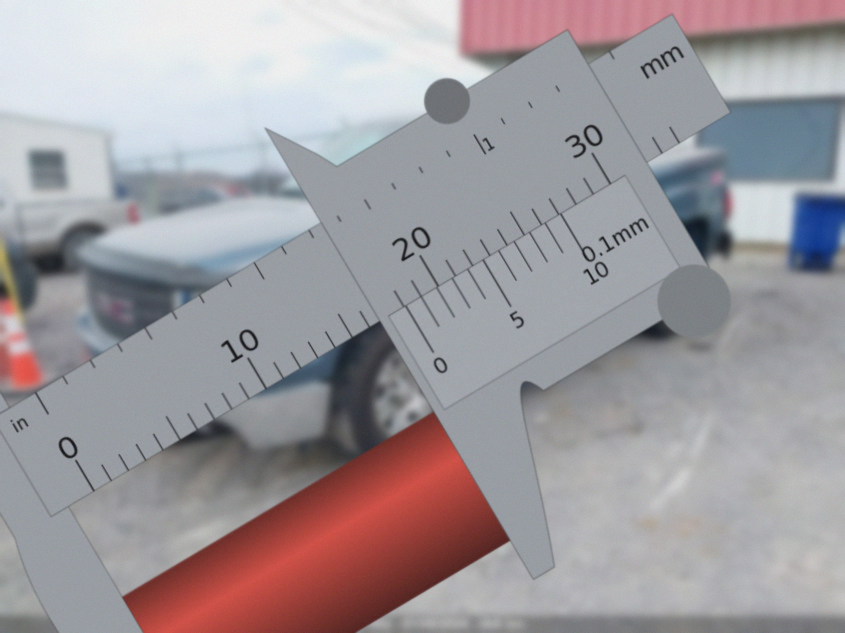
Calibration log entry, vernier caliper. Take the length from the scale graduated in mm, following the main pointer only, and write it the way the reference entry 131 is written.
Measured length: 18.1
